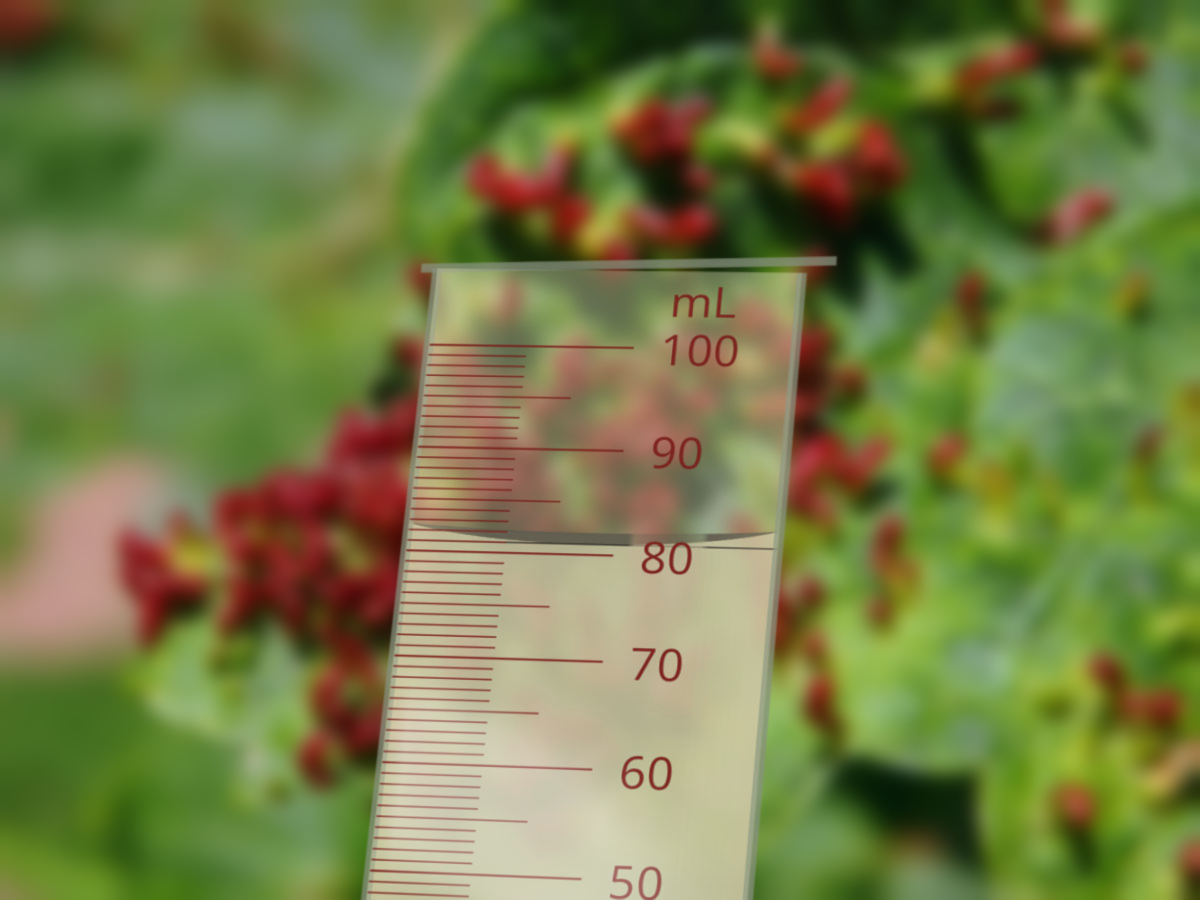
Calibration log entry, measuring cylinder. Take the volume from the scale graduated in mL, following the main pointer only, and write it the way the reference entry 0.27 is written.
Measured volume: 81
